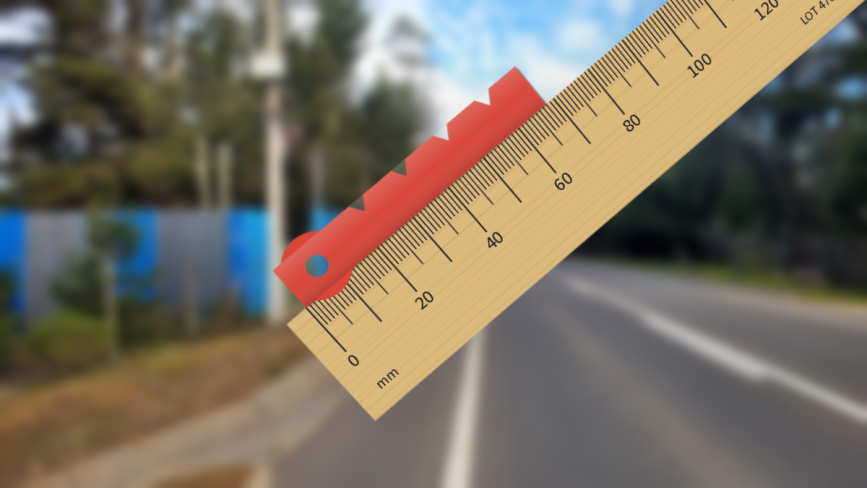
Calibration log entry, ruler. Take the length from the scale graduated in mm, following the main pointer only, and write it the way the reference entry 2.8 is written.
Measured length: 68
